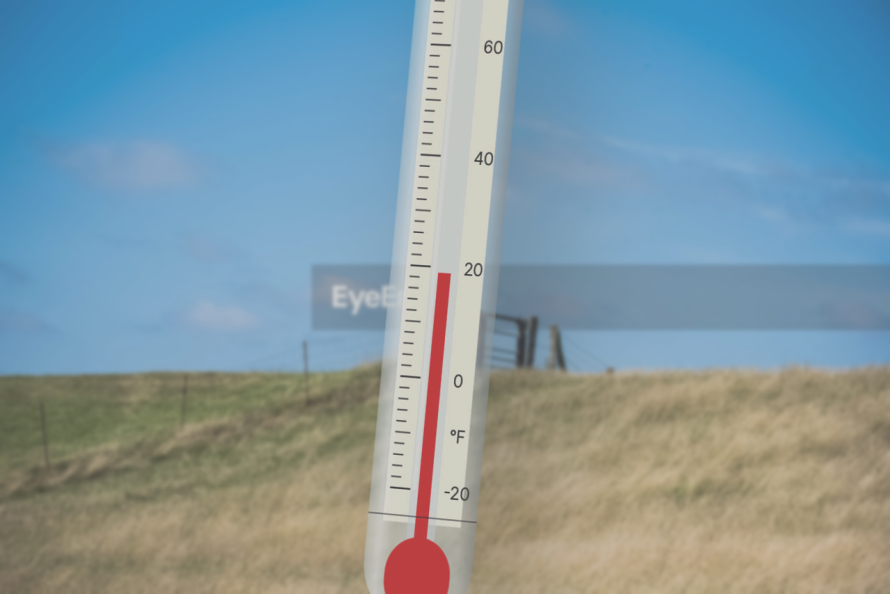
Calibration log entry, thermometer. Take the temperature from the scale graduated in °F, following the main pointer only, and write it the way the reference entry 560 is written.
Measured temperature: 19
